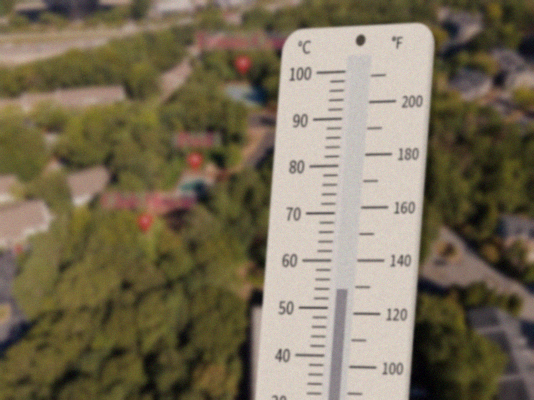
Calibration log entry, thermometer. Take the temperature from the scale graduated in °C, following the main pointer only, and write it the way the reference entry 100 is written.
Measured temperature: 54
